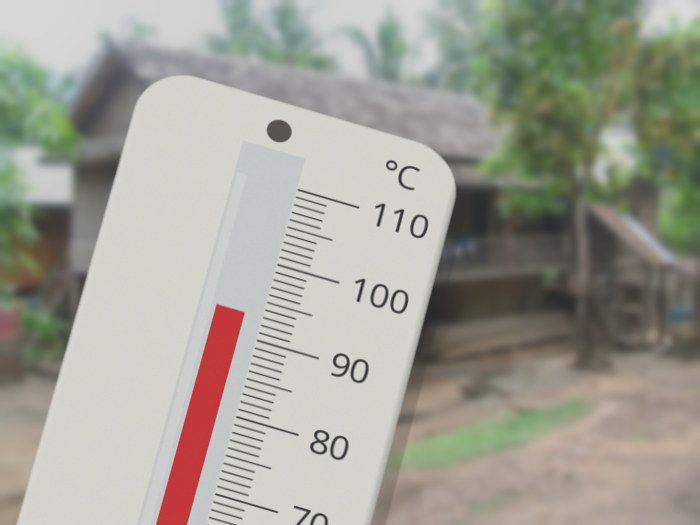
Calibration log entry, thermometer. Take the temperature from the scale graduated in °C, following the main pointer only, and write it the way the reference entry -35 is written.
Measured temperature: 93
